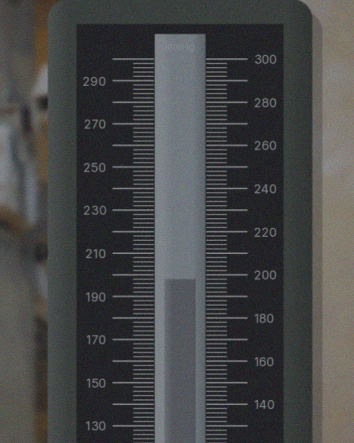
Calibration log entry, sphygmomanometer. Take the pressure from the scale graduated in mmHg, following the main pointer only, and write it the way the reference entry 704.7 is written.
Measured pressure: 198
